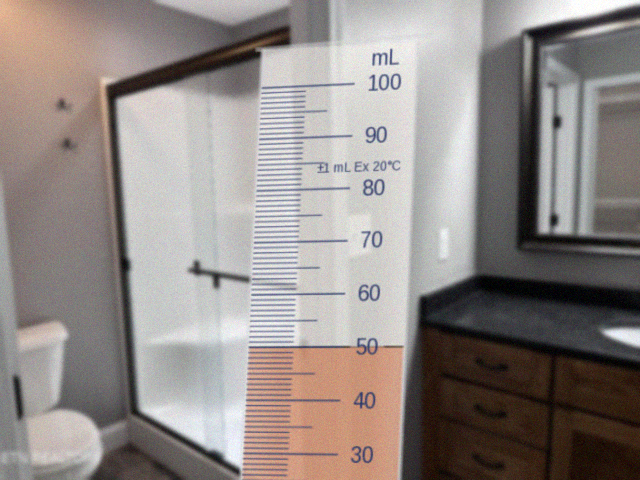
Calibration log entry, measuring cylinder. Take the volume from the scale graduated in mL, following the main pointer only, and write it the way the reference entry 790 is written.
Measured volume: 50
